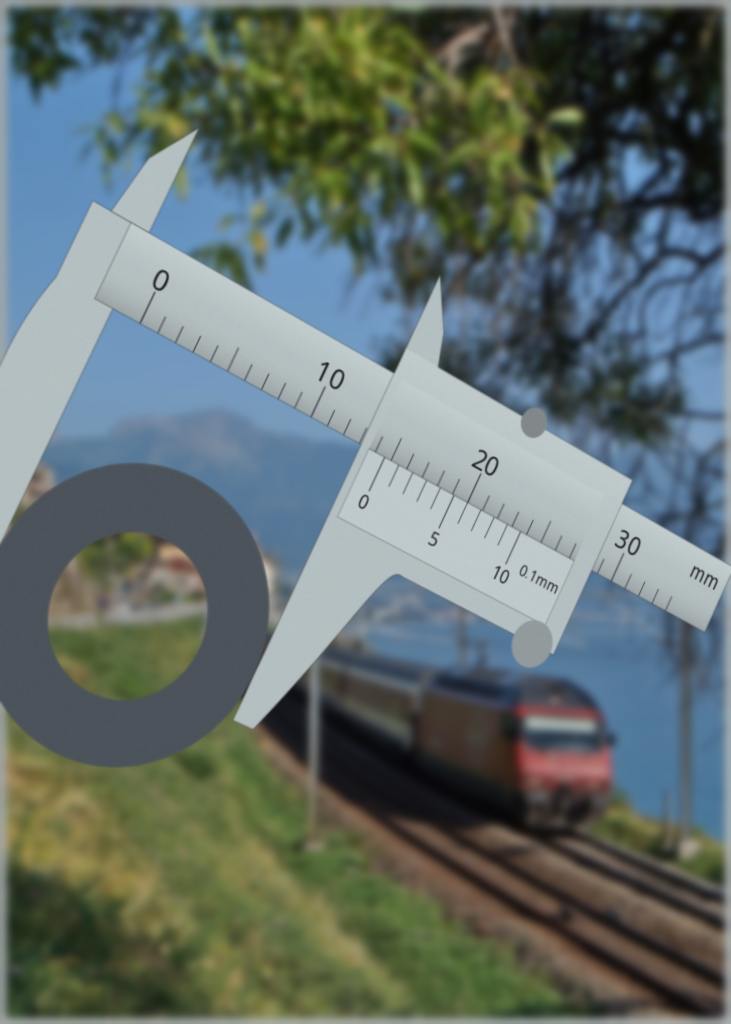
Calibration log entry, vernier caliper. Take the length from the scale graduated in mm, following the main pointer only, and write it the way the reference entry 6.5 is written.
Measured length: 14.6
